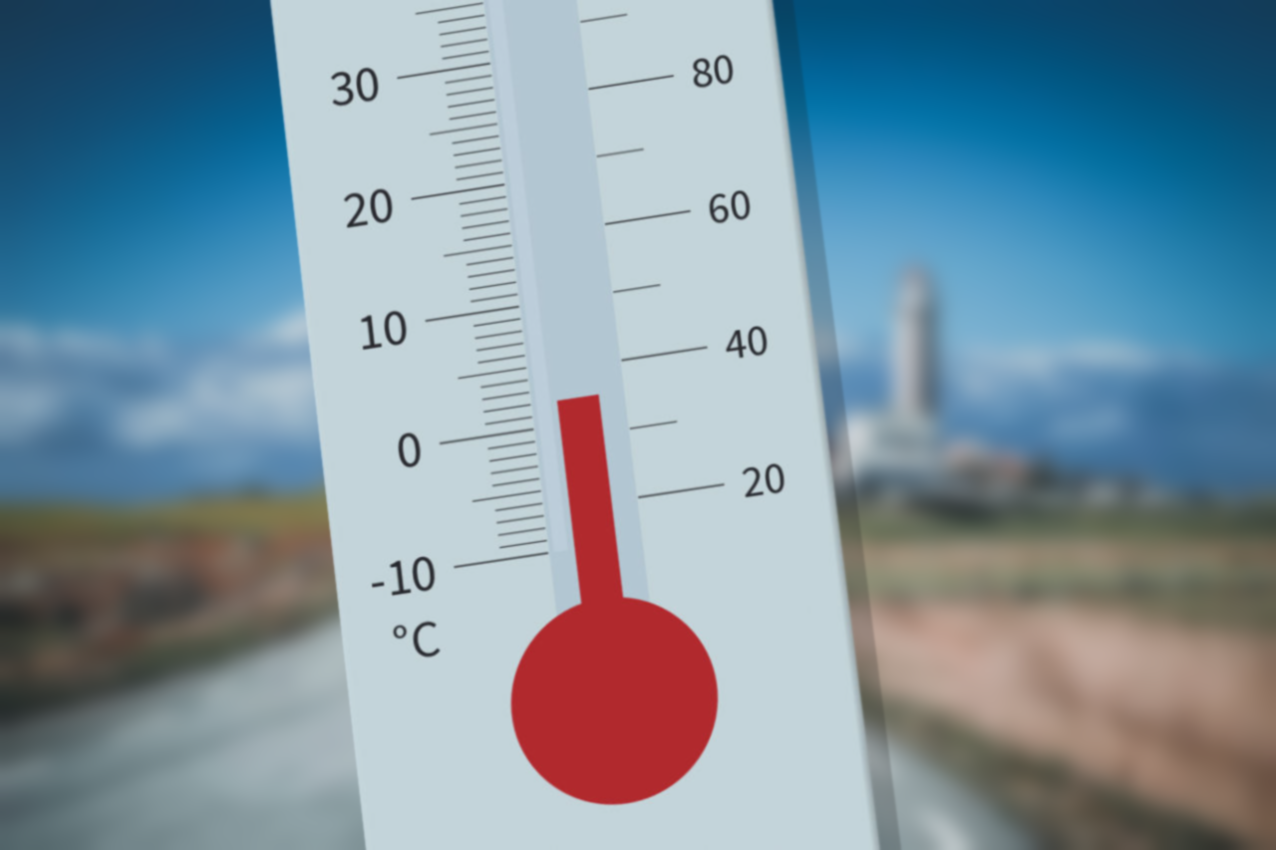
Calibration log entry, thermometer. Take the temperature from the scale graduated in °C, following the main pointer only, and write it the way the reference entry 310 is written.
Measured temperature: 2
